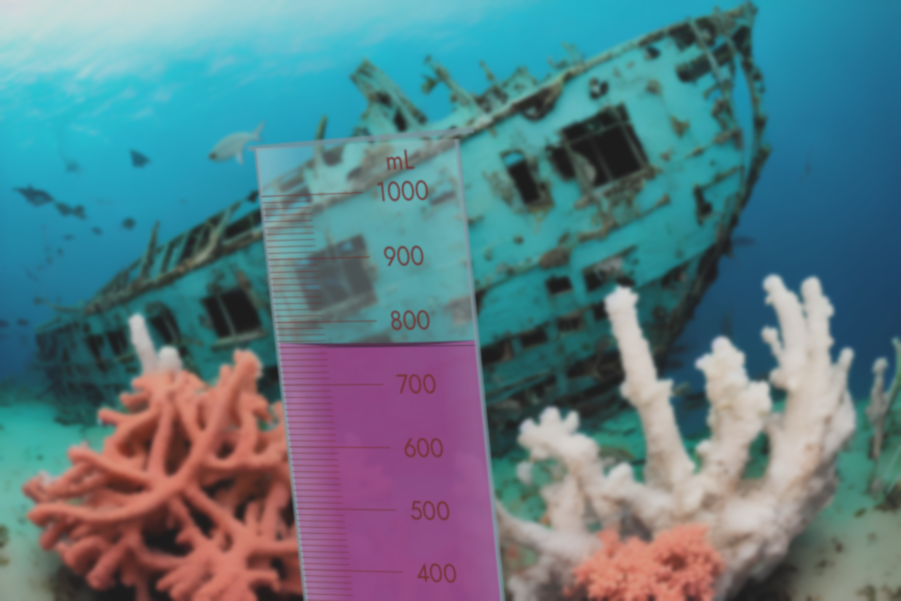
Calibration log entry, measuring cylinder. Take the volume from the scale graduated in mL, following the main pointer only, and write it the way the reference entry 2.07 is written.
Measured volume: 760
